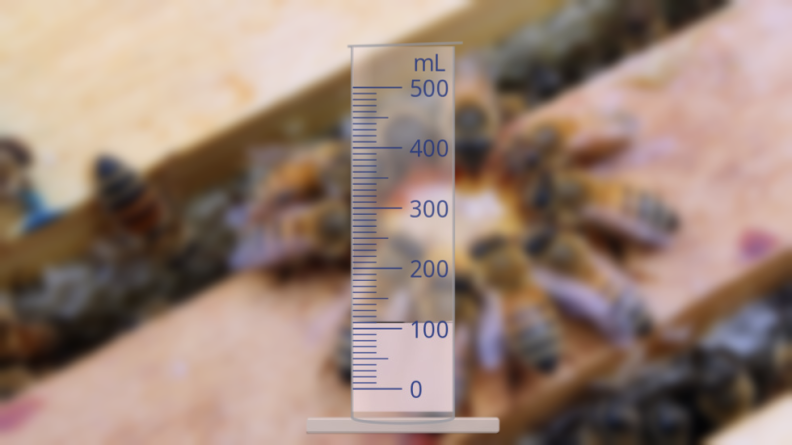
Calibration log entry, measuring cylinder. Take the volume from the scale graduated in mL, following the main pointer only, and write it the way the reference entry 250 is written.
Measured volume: 110
